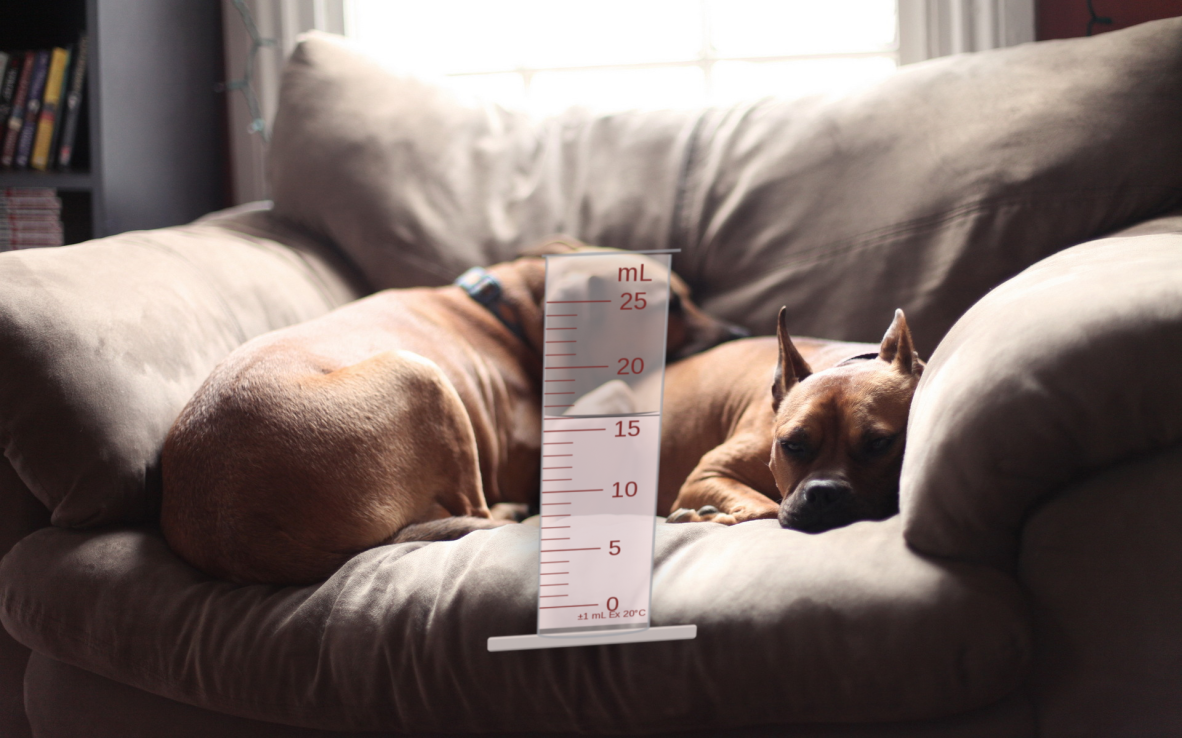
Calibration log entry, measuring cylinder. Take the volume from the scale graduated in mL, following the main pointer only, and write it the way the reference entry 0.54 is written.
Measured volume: 16
